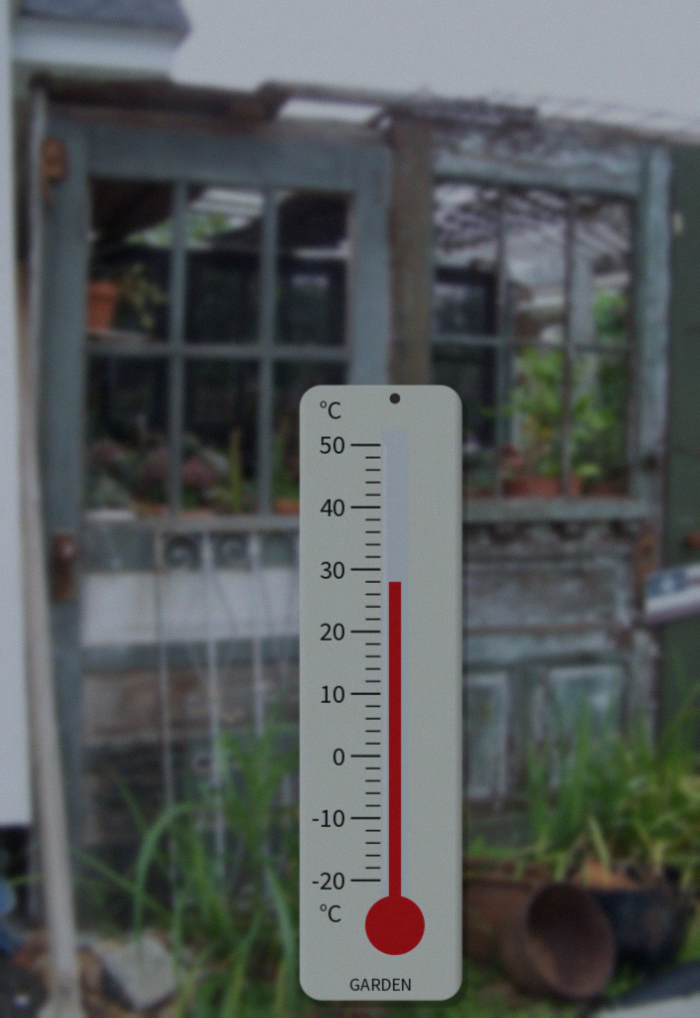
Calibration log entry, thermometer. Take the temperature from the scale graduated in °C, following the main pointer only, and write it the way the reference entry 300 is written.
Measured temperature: 28
